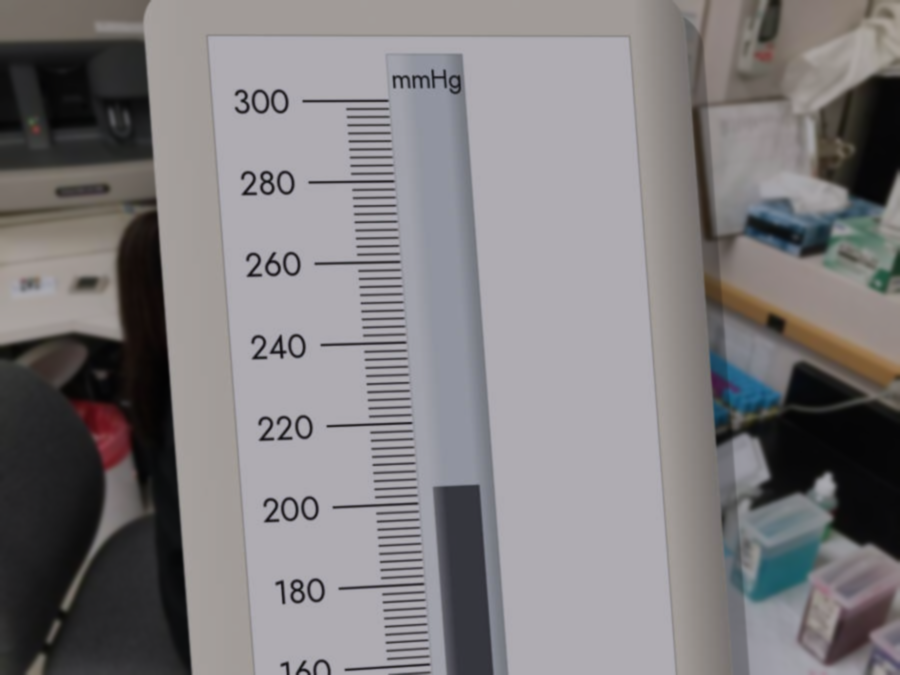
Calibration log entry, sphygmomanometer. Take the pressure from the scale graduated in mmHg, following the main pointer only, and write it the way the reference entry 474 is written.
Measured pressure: 204
